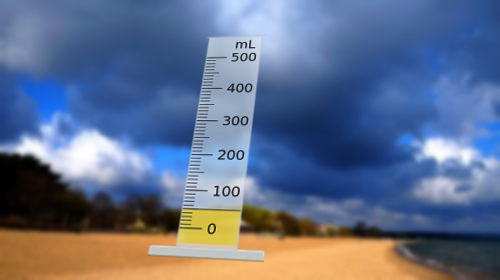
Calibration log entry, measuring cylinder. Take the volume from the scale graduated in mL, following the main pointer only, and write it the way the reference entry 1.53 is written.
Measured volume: 50
